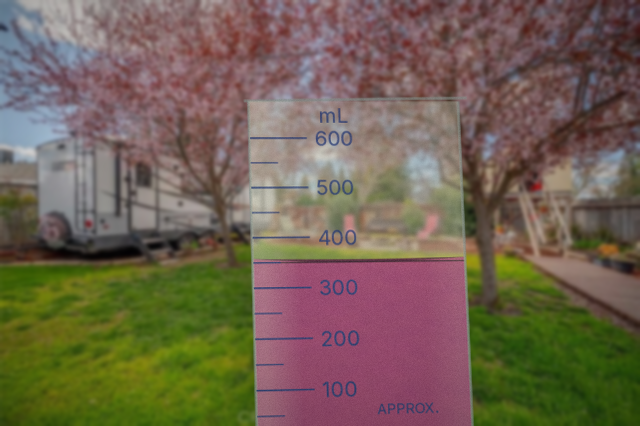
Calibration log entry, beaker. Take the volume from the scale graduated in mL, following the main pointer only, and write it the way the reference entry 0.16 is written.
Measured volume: 350
